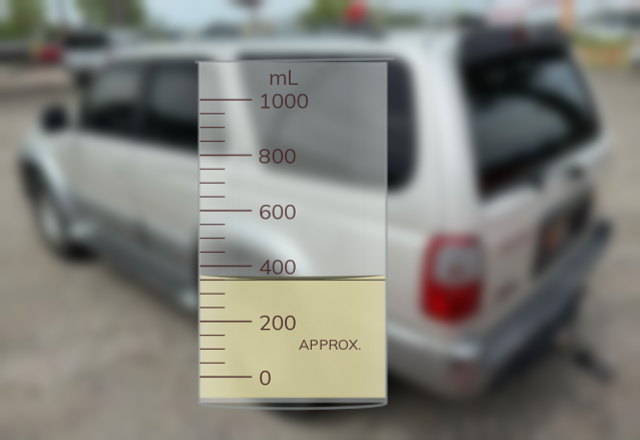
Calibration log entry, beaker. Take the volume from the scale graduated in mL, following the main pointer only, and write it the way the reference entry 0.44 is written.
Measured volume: 350
